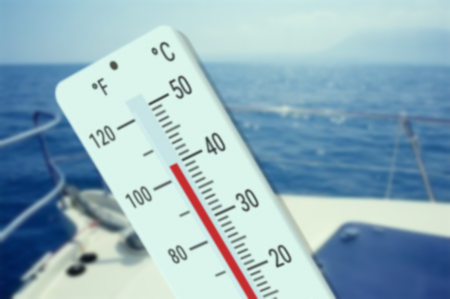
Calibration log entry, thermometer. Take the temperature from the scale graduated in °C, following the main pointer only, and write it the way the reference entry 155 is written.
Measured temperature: 40
